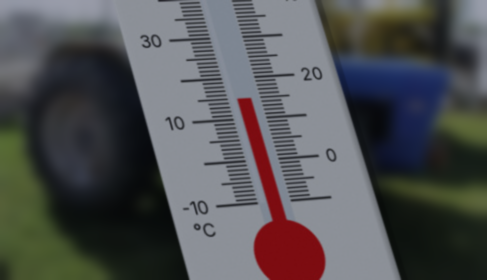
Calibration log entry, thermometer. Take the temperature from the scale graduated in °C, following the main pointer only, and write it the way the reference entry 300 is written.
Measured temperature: 15
